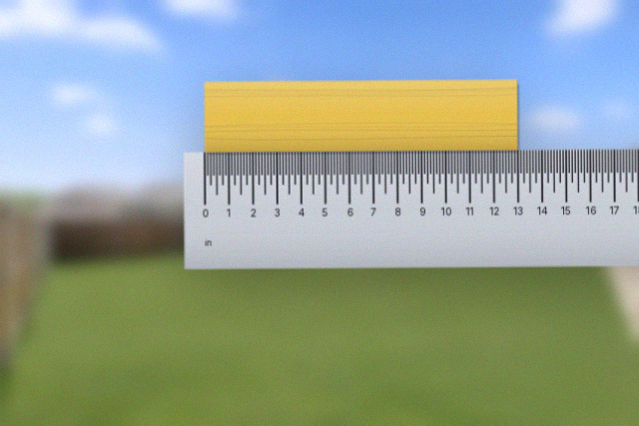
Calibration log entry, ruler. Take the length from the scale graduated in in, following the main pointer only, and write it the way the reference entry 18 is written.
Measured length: 13
